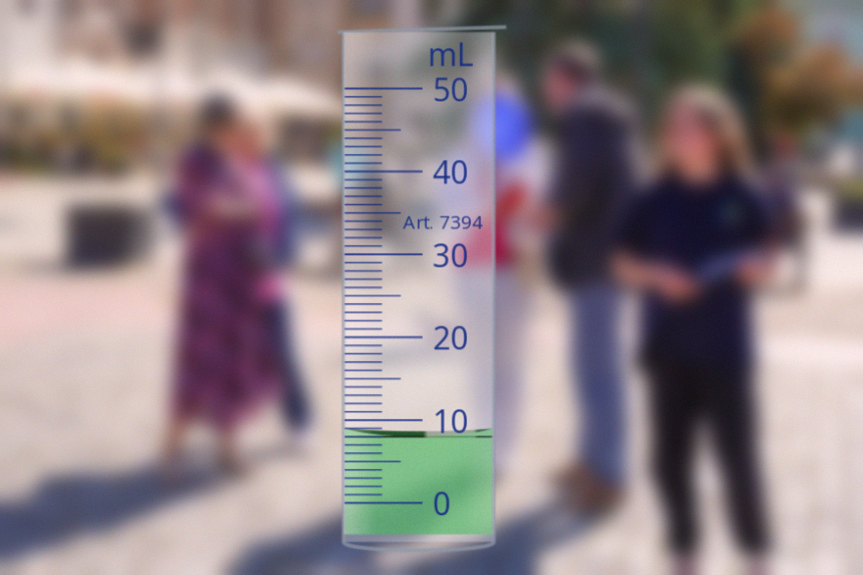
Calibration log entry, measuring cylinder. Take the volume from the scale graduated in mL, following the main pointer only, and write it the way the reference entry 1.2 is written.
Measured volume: 8
